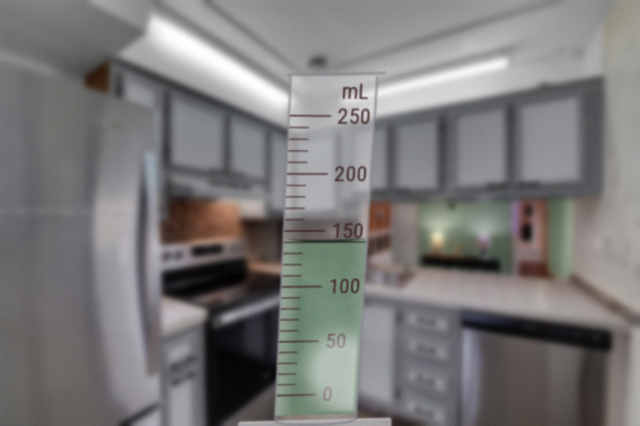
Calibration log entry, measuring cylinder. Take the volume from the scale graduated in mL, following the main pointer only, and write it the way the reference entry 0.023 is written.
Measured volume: 140
